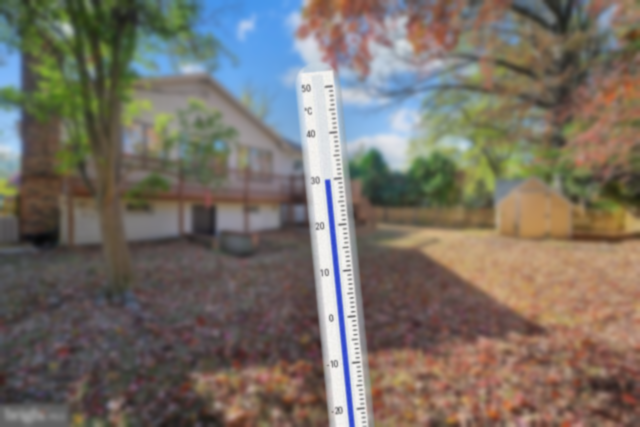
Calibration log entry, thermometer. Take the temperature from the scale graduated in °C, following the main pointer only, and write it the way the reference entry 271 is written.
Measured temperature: 30
